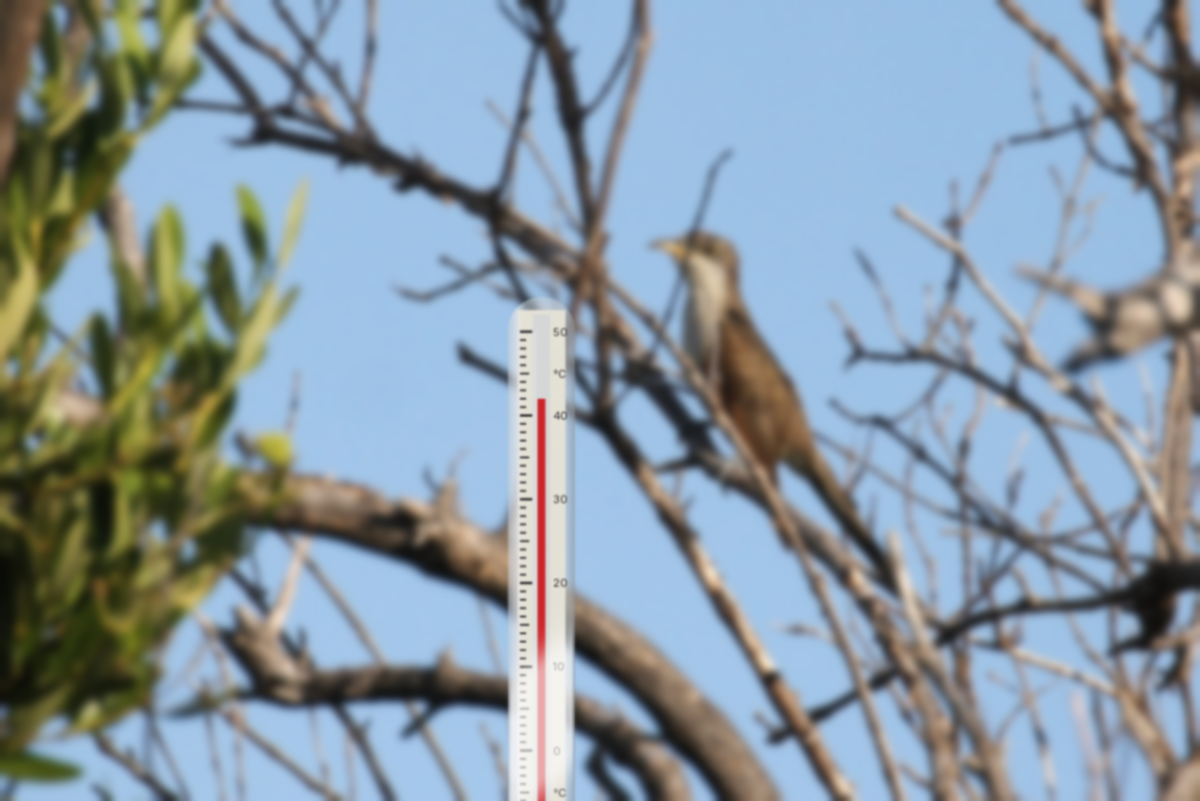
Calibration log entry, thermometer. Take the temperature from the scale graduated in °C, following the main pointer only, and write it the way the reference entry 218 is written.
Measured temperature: 42
